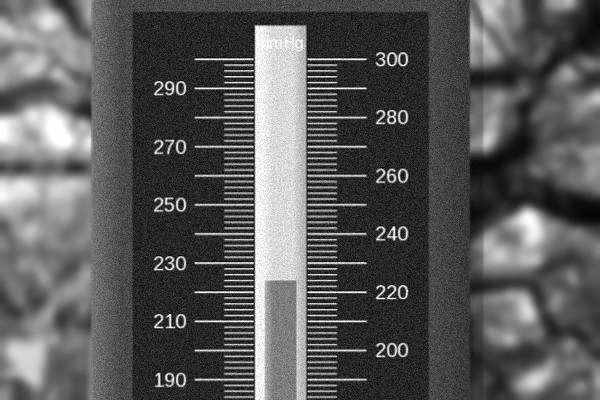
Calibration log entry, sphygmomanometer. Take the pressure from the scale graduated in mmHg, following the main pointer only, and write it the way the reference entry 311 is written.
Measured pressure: 224
